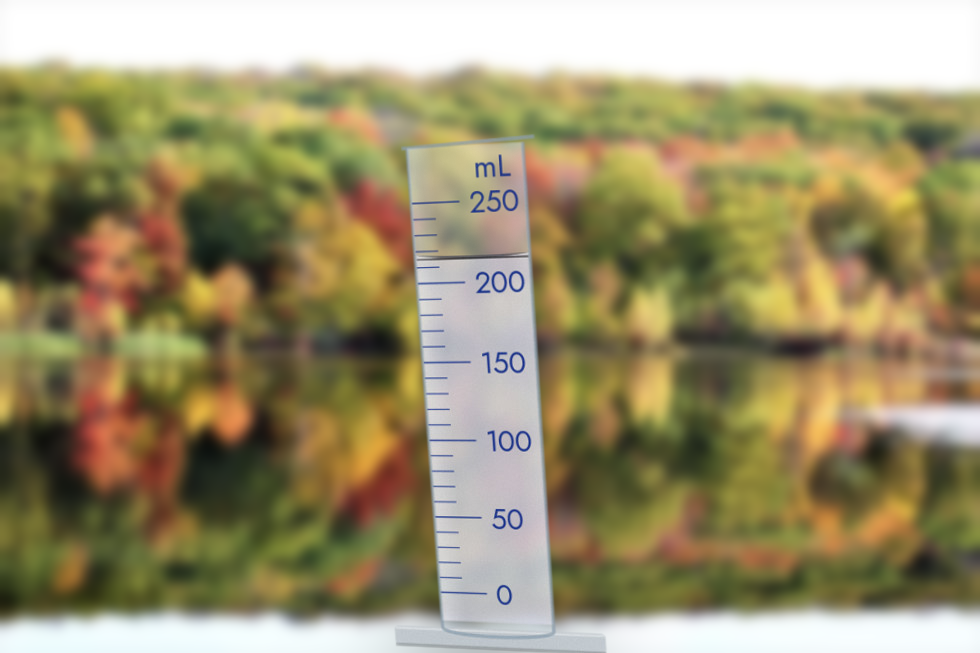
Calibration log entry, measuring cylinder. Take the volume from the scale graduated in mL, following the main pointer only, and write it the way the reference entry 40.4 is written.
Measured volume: 215
